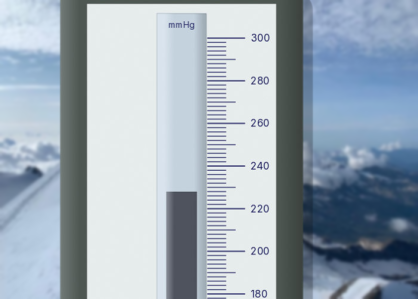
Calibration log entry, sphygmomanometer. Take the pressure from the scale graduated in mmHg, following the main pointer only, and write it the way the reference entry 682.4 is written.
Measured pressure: 228
